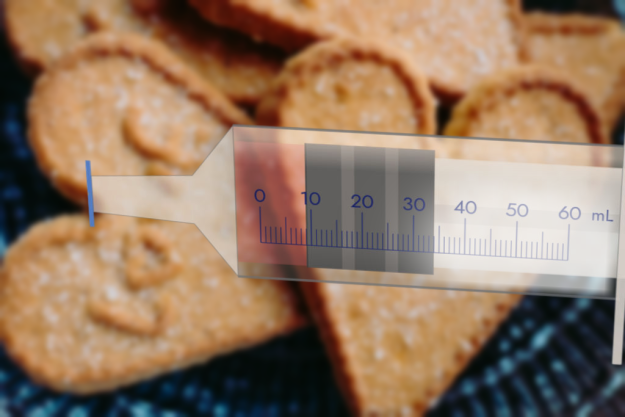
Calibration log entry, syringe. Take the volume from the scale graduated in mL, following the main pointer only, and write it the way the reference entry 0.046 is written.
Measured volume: 9
